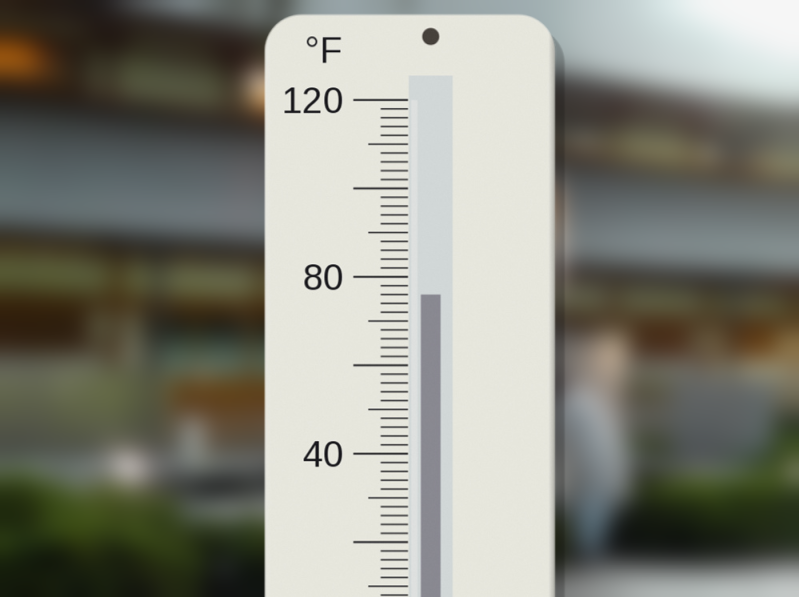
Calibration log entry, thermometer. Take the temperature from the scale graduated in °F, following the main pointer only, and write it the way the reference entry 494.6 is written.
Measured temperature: 76
